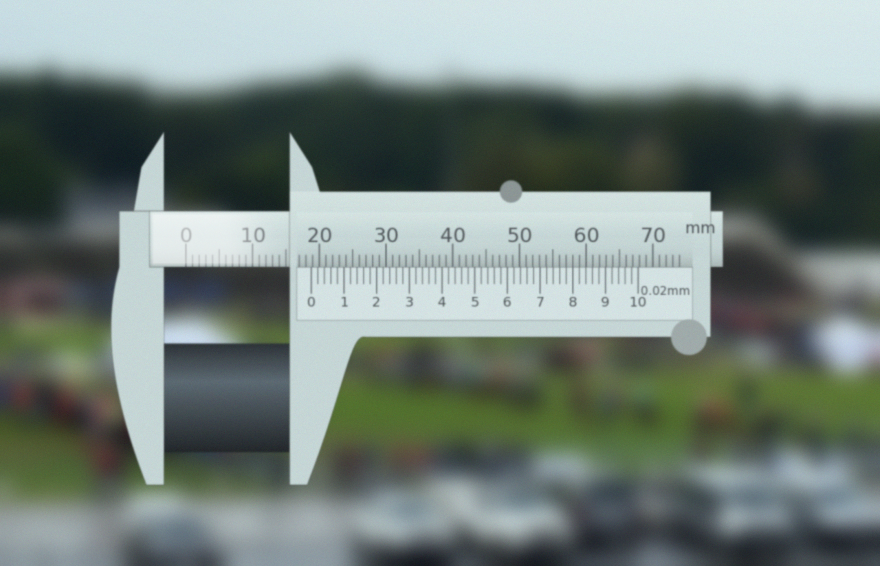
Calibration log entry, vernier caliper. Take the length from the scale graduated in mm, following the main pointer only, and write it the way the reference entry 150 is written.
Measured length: 18.8
